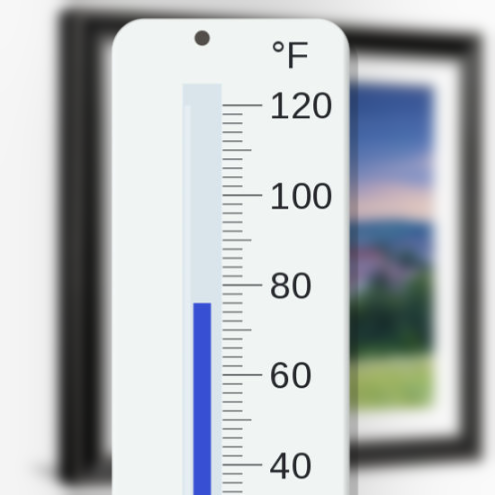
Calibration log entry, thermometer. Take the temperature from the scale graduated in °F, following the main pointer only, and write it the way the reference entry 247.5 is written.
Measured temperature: 76
